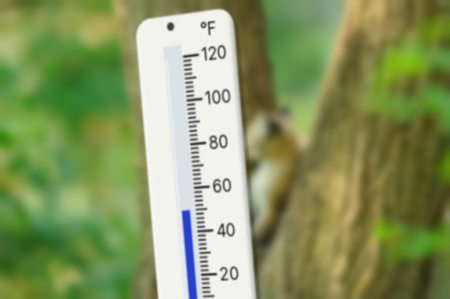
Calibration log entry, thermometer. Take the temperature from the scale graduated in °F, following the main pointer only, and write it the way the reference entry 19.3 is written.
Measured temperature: 50
